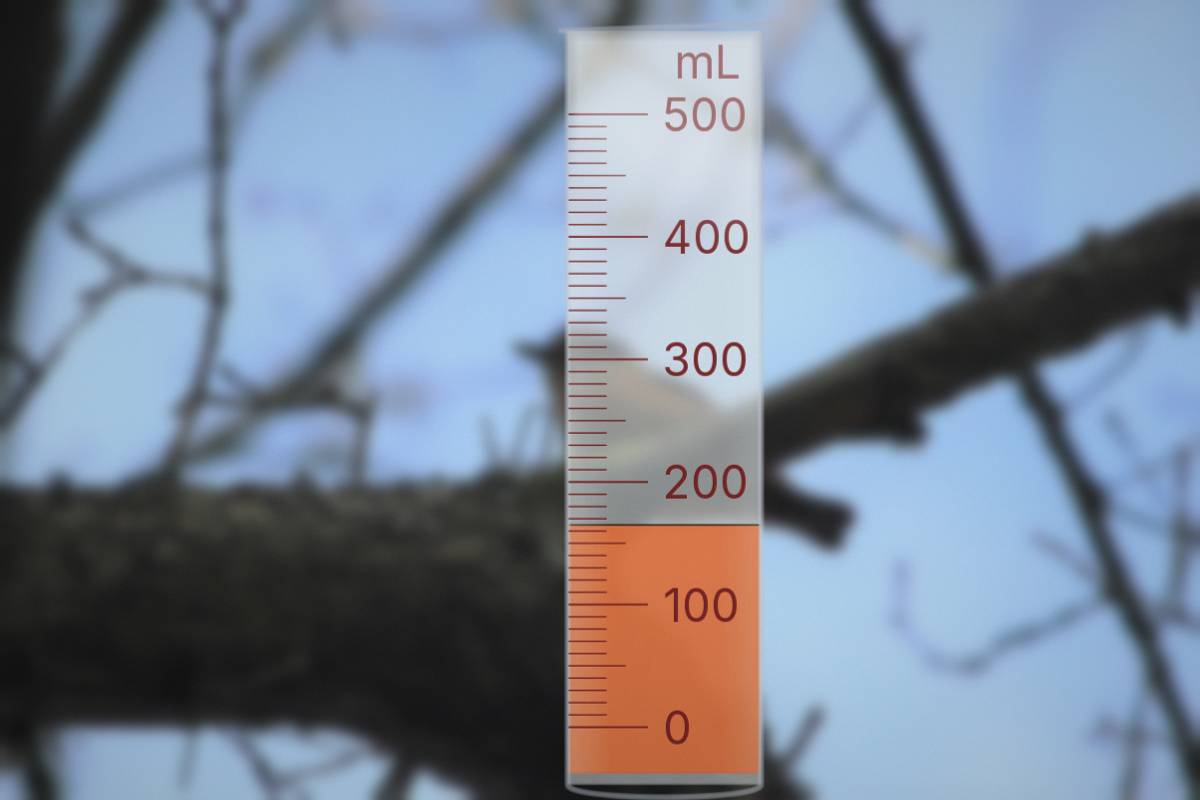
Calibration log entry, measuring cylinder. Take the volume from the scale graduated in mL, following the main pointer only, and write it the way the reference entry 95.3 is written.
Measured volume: 165
